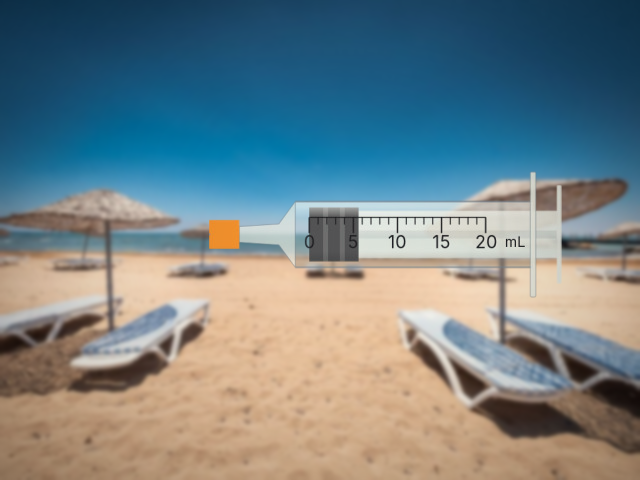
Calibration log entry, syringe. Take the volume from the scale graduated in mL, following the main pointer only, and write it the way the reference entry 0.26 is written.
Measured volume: 0
